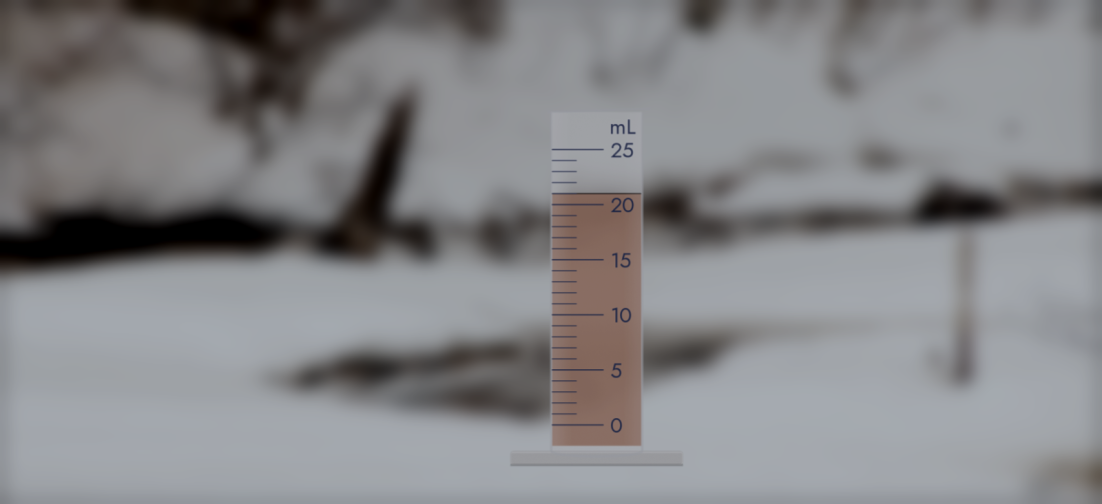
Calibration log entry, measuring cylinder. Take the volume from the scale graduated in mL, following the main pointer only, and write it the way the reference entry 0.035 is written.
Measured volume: 21
